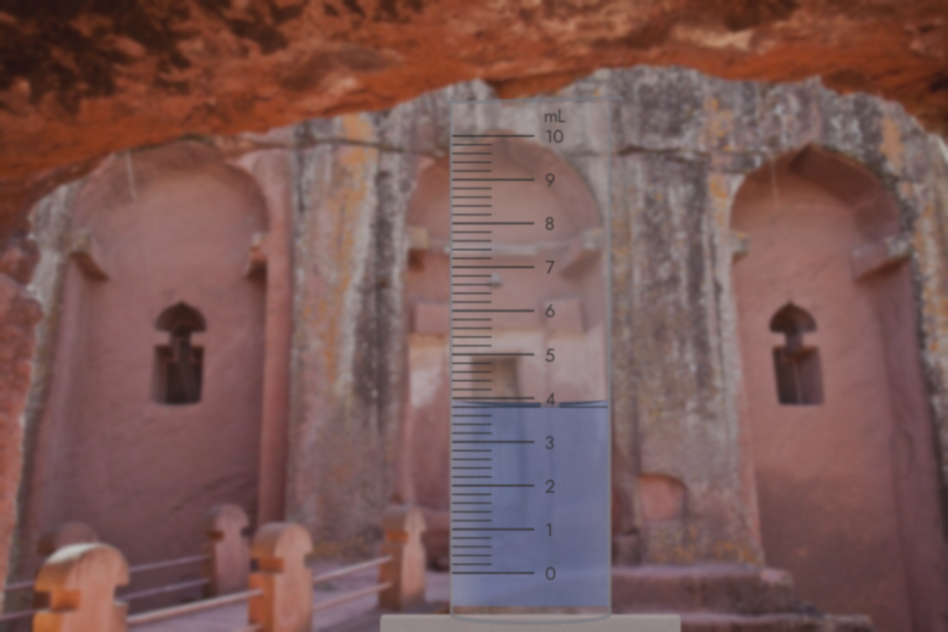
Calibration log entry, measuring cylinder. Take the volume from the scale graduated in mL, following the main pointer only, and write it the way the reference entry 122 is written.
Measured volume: 3.8
